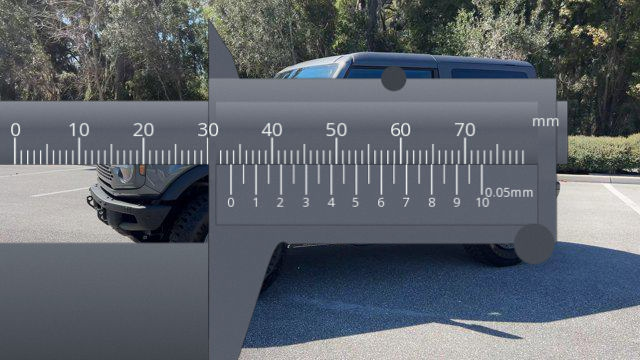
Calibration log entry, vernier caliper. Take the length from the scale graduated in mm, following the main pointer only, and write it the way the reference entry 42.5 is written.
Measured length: 33.6
